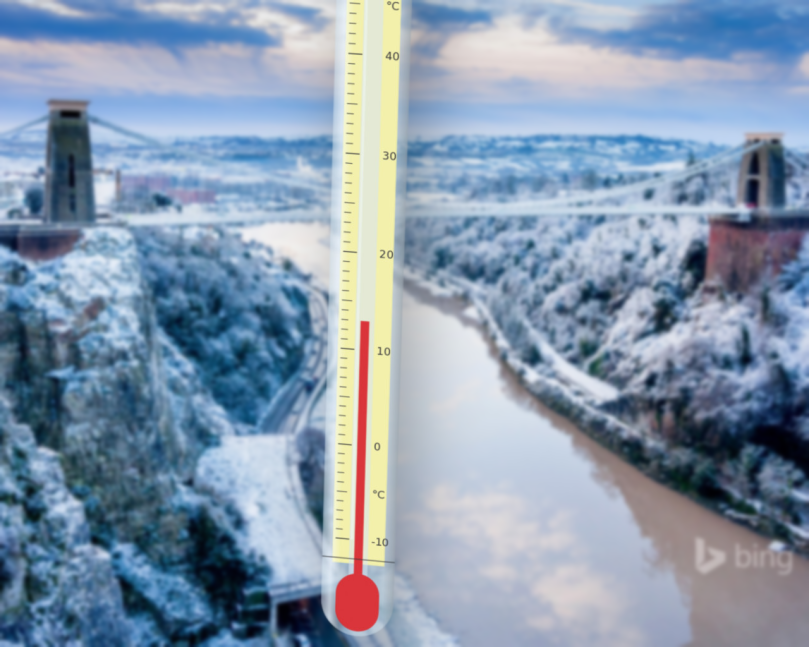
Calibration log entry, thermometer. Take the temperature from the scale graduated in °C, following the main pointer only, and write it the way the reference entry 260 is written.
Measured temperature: 13
